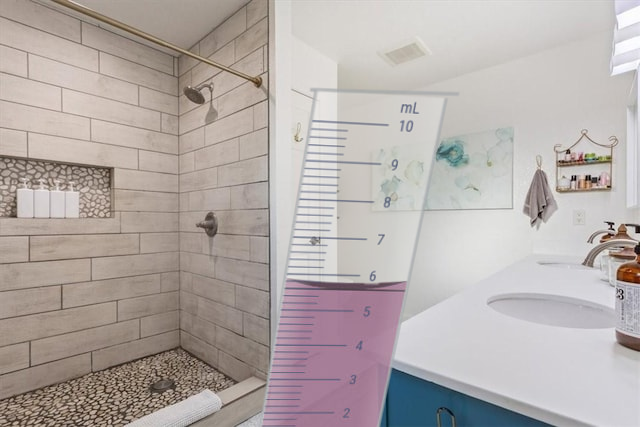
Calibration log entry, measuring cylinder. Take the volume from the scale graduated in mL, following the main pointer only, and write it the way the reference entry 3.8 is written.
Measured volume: 5.6
